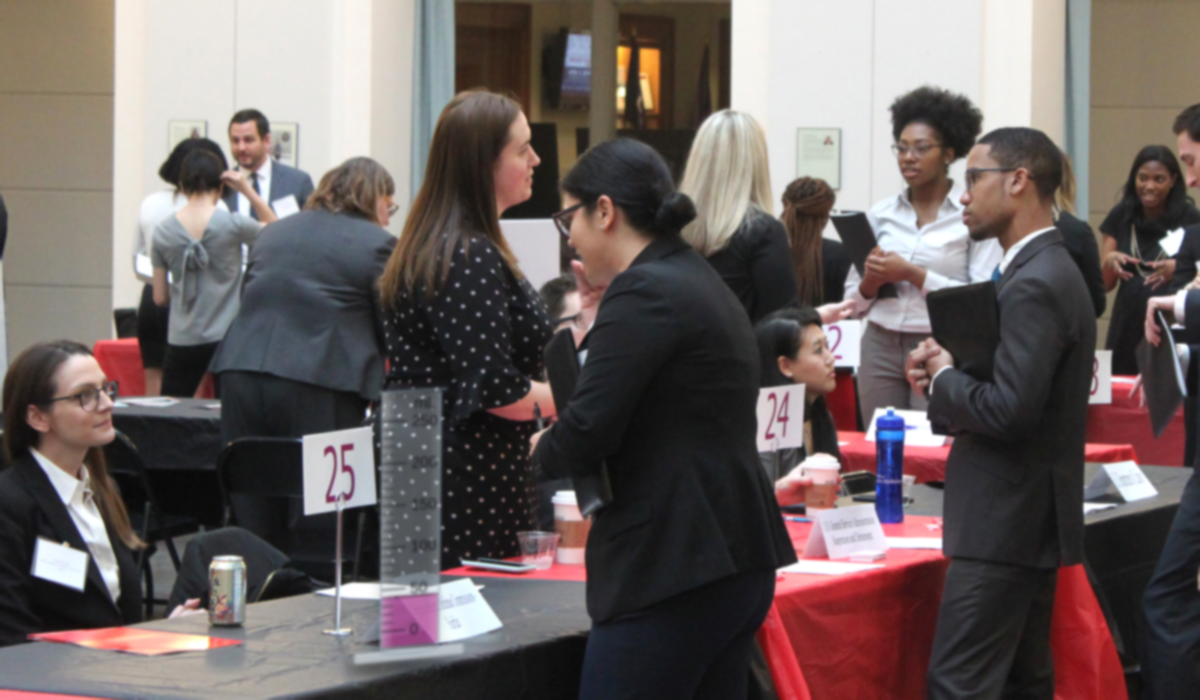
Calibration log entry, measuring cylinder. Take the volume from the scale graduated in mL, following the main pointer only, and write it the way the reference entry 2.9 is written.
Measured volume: 40
